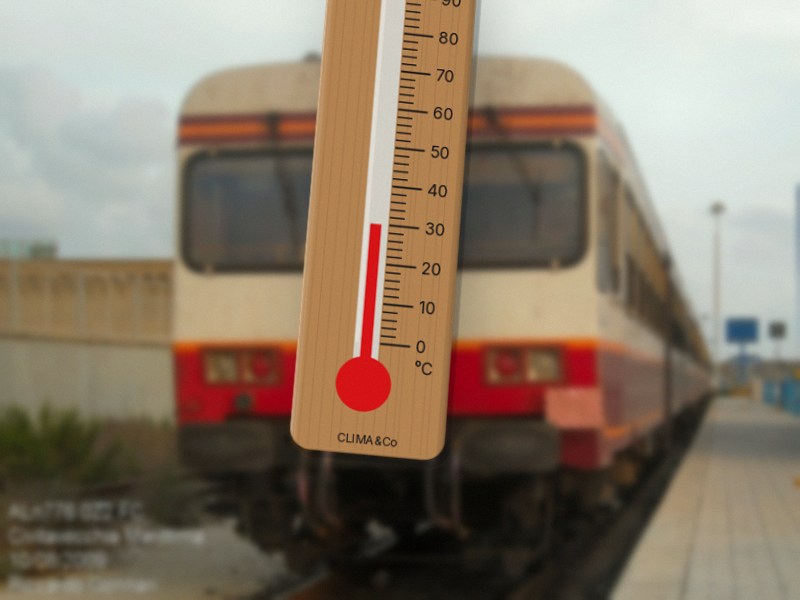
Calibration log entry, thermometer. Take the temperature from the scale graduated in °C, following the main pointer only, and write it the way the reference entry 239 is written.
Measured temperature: 30
